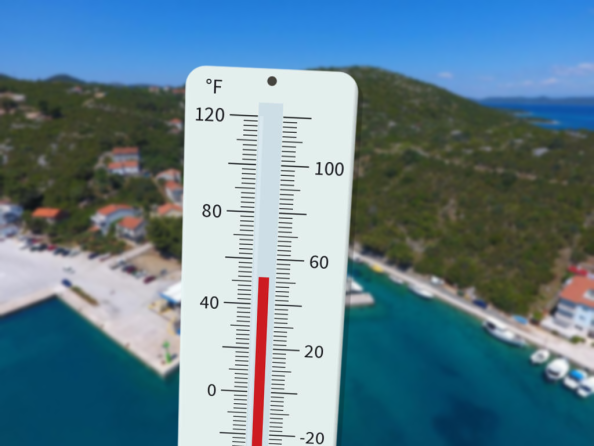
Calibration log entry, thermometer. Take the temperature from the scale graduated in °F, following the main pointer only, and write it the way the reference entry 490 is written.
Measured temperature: 52
